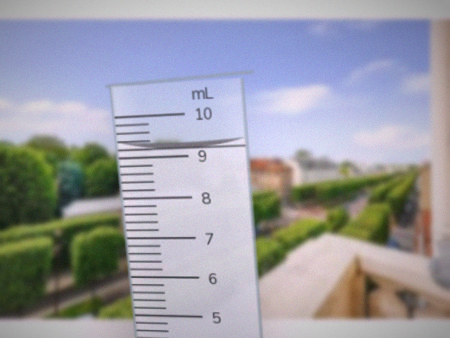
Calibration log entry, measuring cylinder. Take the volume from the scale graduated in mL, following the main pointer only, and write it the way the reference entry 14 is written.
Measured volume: 9.2
